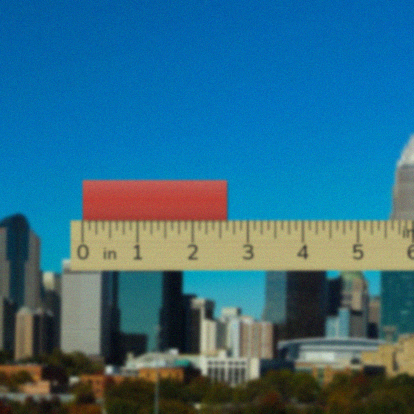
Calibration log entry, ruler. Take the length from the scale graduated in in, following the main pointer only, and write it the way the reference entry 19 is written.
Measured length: 2.625
